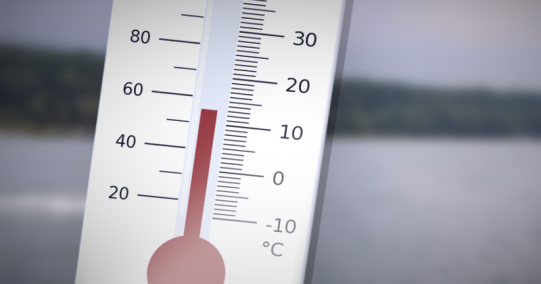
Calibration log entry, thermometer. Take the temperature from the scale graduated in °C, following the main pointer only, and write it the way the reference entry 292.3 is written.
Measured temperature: 13
